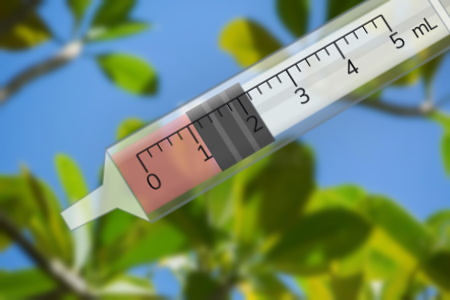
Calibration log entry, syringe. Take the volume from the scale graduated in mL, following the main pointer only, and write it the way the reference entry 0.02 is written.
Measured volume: 1.1
